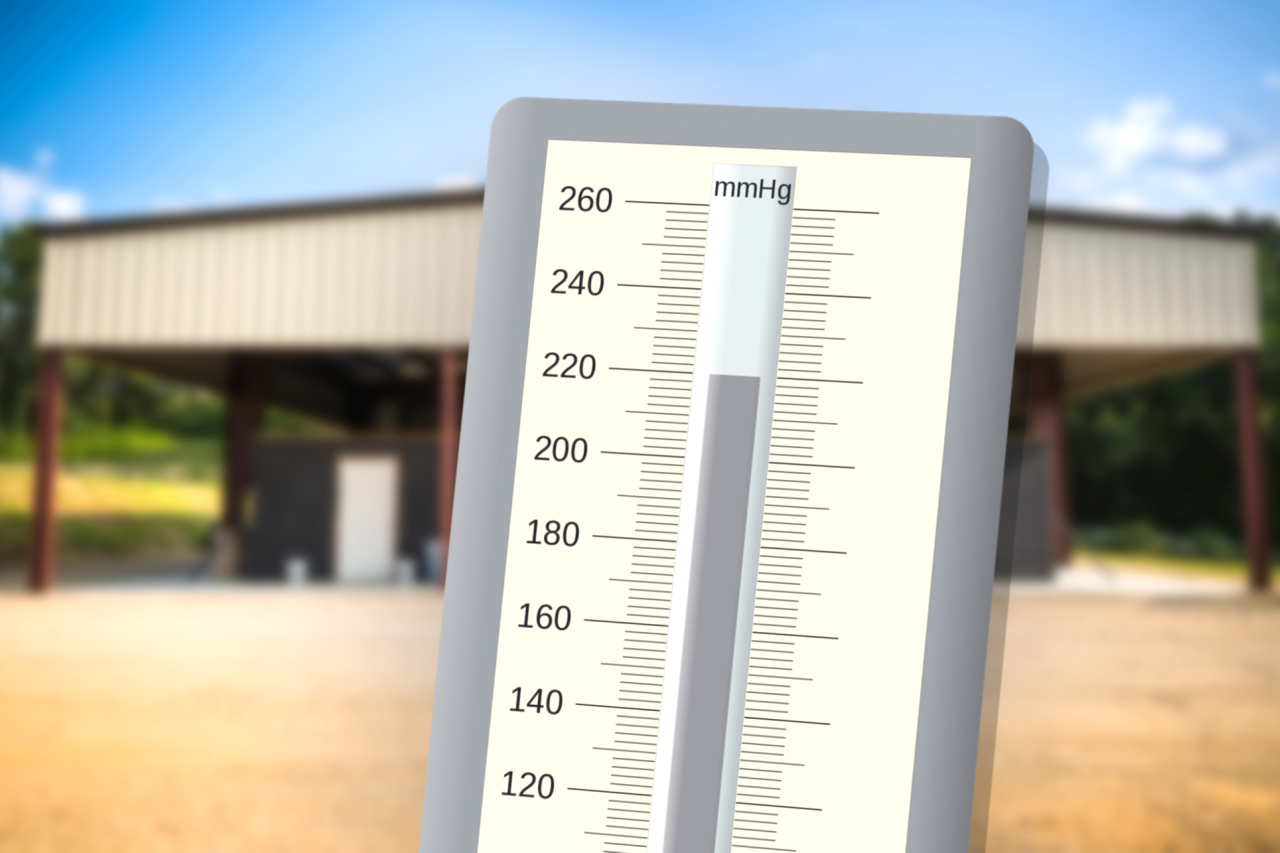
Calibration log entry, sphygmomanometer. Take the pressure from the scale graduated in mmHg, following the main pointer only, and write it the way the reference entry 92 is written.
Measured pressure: 220
